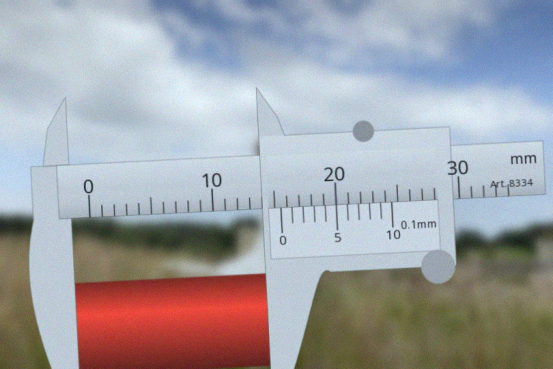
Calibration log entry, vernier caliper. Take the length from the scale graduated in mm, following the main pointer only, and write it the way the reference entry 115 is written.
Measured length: 15.5
